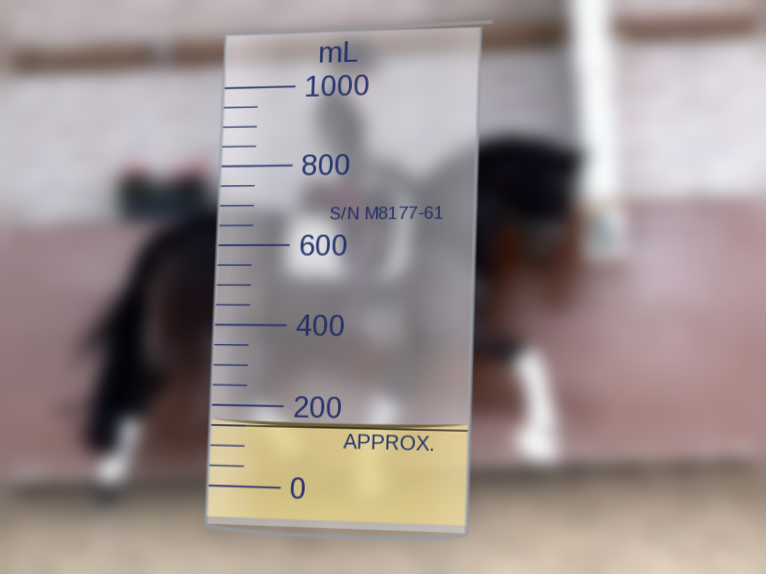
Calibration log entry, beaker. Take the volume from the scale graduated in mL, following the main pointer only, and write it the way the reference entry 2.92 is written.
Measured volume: 150
